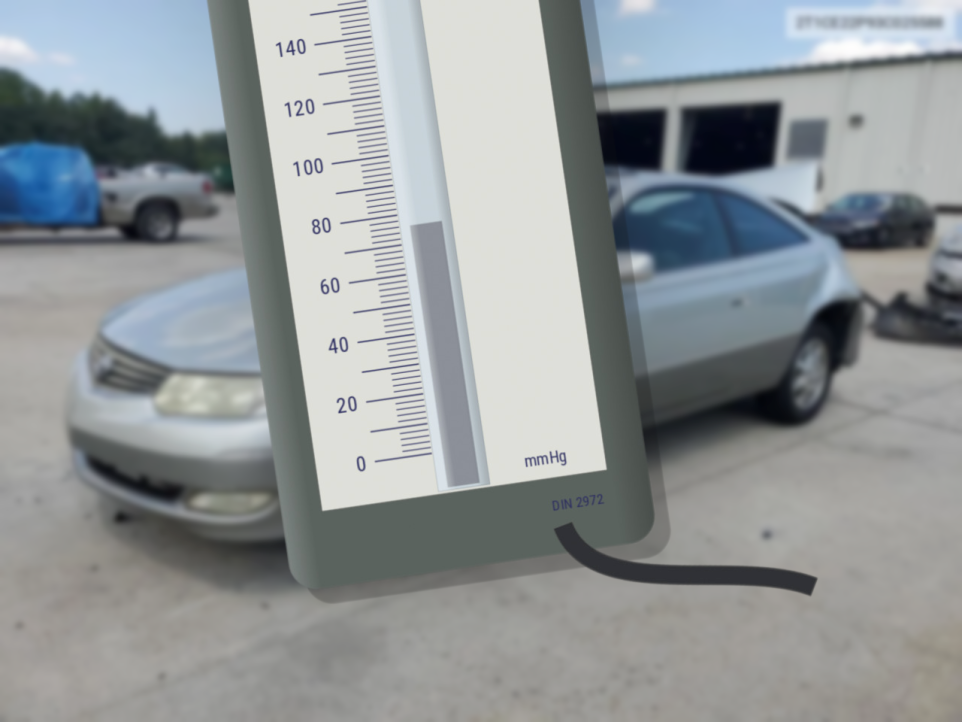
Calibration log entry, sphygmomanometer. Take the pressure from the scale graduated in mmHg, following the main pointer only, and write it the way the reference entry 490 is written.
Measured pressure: 76
